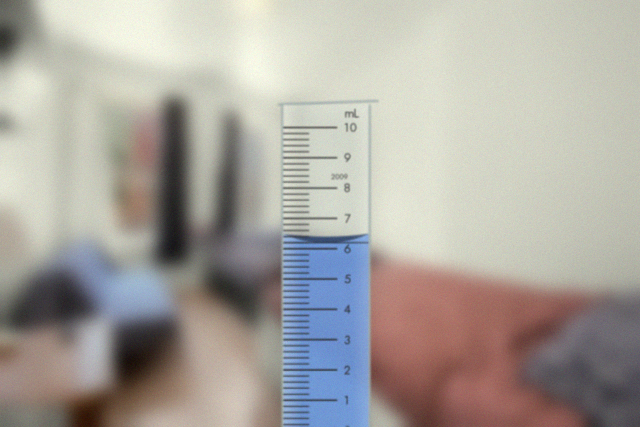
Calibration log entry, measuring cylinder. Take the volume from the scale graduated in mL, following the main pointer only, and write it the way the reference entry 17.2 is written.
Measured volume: 6.2
